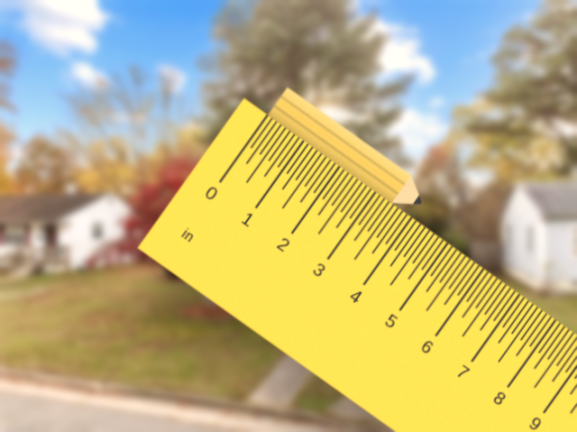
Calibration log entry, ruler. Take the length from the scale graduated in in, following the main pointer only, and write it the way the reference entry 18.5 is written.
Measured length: 4
